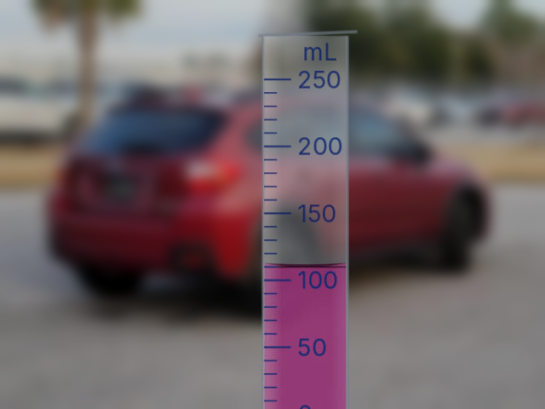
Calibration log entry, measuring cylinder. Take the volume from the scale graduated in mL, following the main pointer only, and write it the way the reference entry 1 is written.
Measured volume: 110
